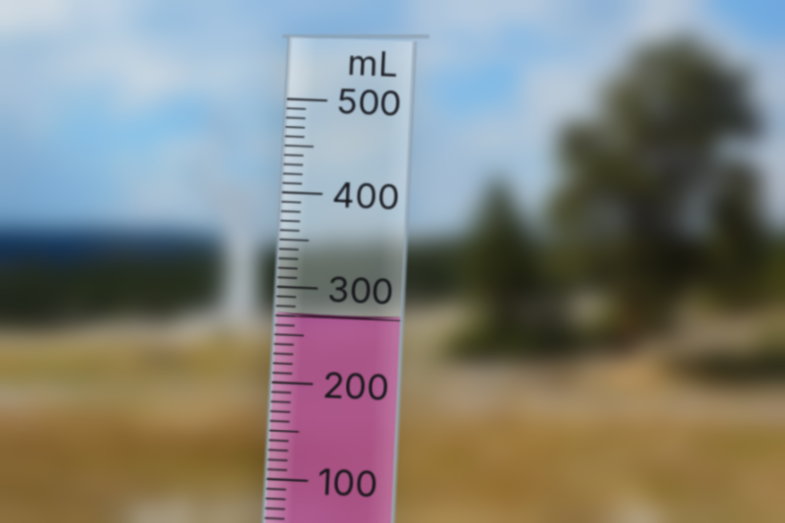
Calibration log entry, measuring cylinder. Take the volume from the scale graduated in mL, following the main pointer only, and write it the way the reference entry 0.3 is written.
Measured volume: 270
